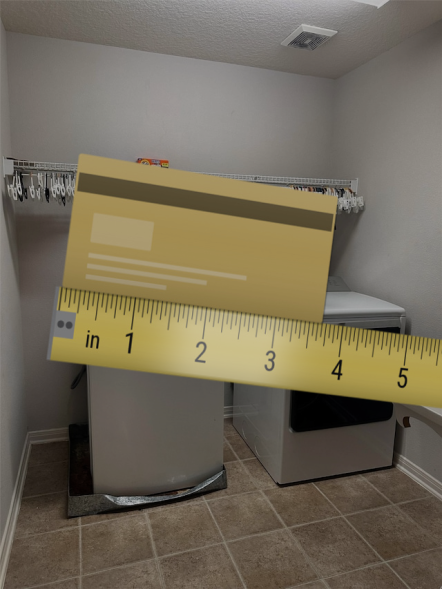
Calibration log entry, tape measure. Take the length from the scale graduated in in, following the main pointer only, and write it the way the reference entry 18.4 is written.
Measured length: 3.6875
